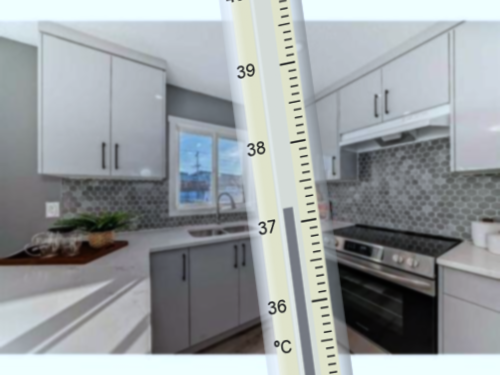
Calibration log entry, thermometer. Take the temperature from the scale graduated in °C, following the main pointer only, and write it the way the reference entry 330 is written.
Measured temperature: 37.2
